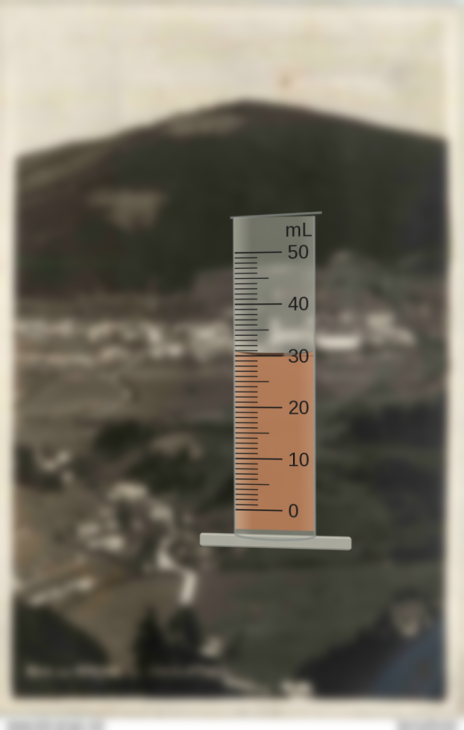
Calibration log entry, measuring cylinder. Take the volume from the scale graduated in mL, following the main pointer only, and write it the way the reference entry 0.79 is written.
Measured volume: 30
